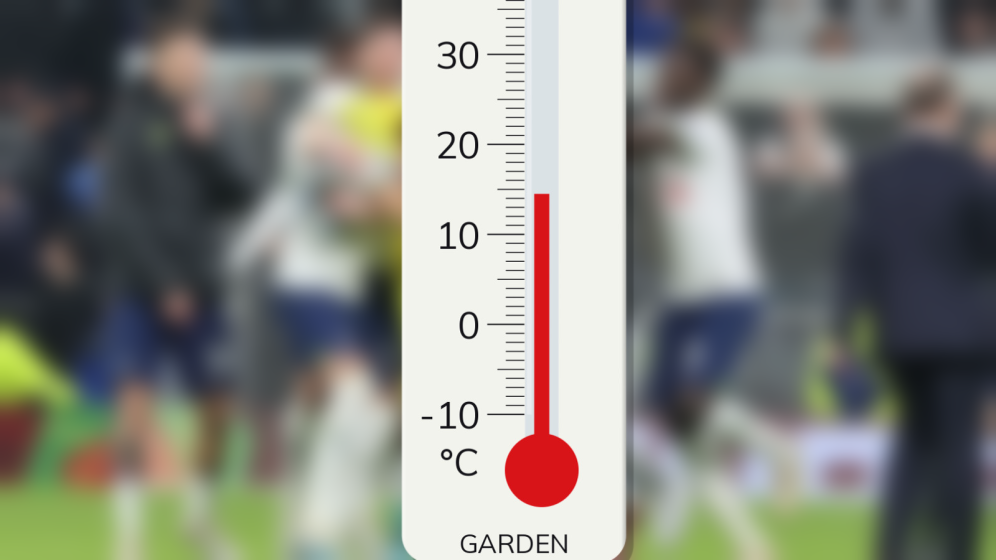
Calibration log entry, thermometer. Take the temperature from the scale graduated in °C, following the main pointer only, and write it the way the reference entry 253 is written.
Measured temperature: 14.5
